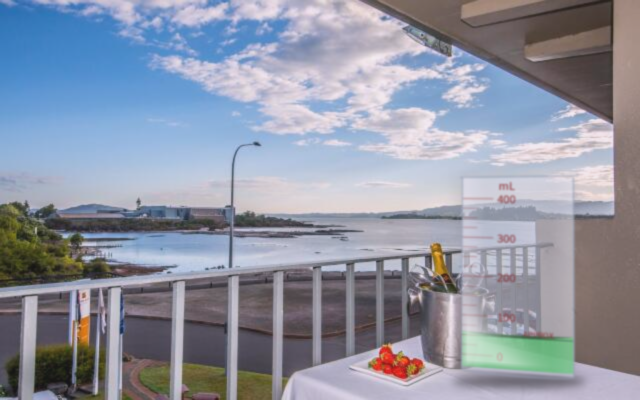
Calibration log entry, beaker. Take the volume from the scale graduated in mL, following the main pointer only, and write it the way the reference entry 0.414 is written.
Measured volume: 50
